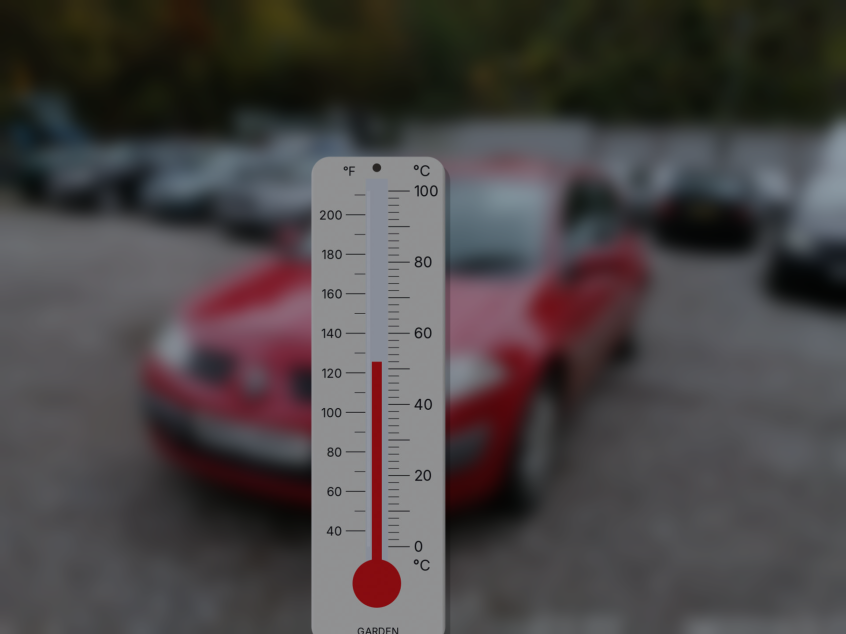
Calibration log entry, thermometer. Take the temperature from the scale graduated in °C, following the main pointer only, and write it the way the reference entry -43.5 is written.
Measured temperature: 52
